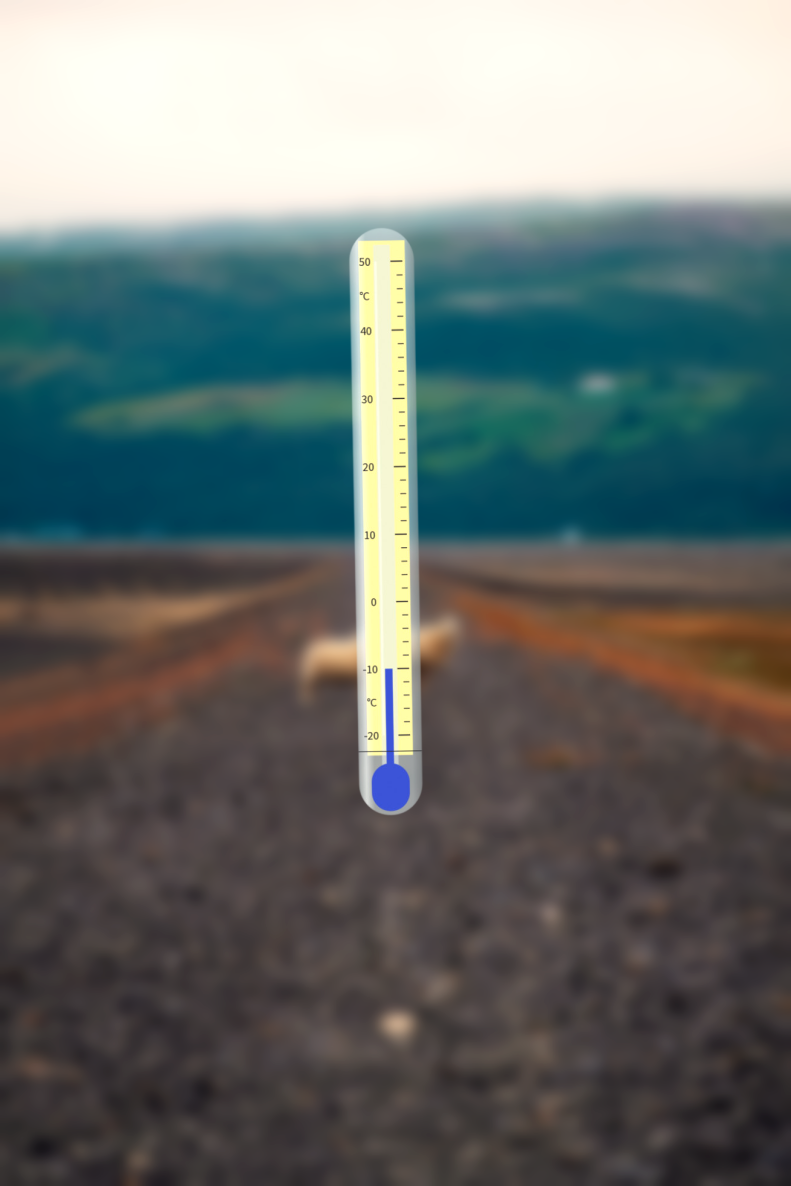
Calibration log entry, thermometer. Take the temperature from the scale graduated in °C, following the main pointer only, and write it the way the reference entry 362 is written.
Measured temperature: -10
